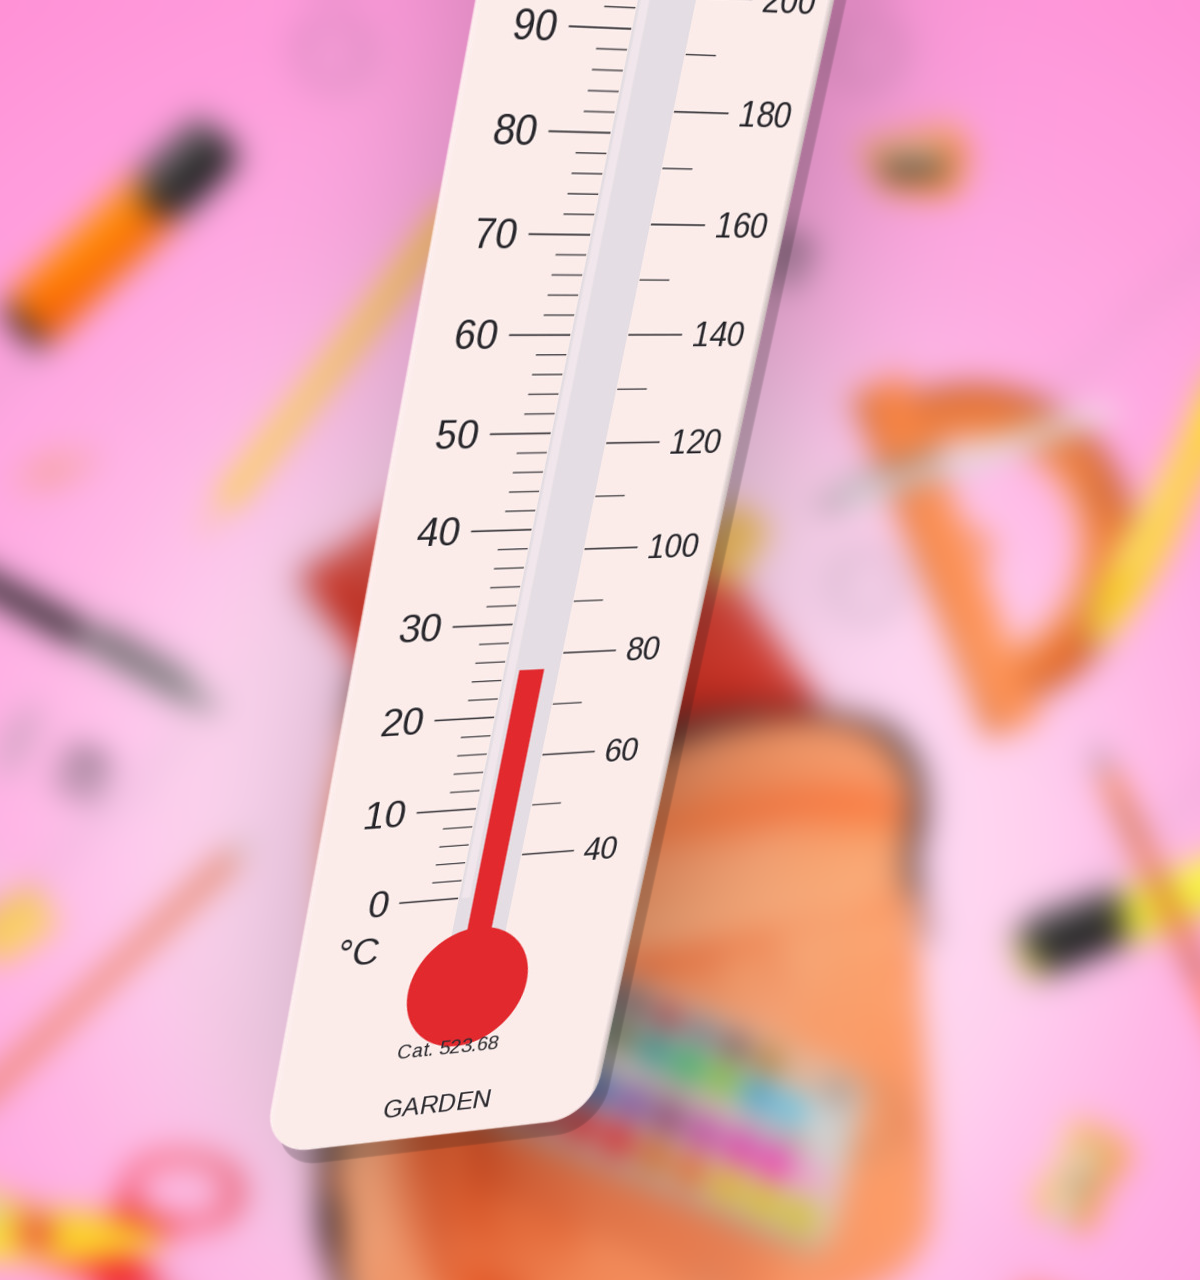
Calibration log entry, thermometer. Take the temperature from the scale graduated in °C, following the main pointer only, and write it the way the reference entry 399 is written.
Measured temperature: 25
